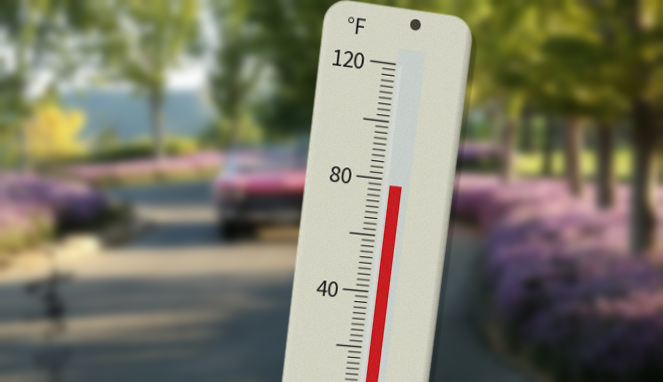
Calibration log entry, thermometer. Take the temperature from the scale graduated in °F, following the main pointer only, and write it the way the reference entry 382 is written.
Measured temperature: 78
